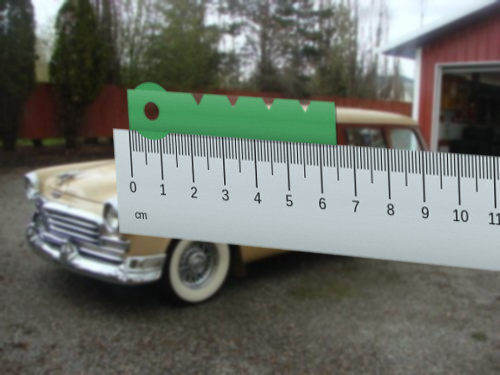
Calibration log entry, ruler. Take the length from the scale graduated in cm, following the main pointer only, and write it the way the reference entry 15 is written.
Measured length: 6.5
